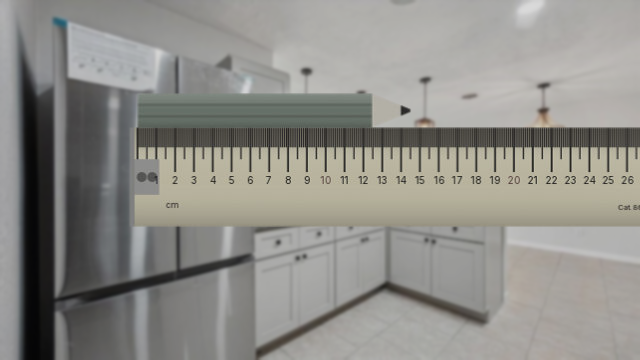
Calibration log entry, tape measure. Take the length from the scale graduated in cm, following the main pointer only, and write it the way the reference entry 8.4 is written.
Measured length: 14.5
